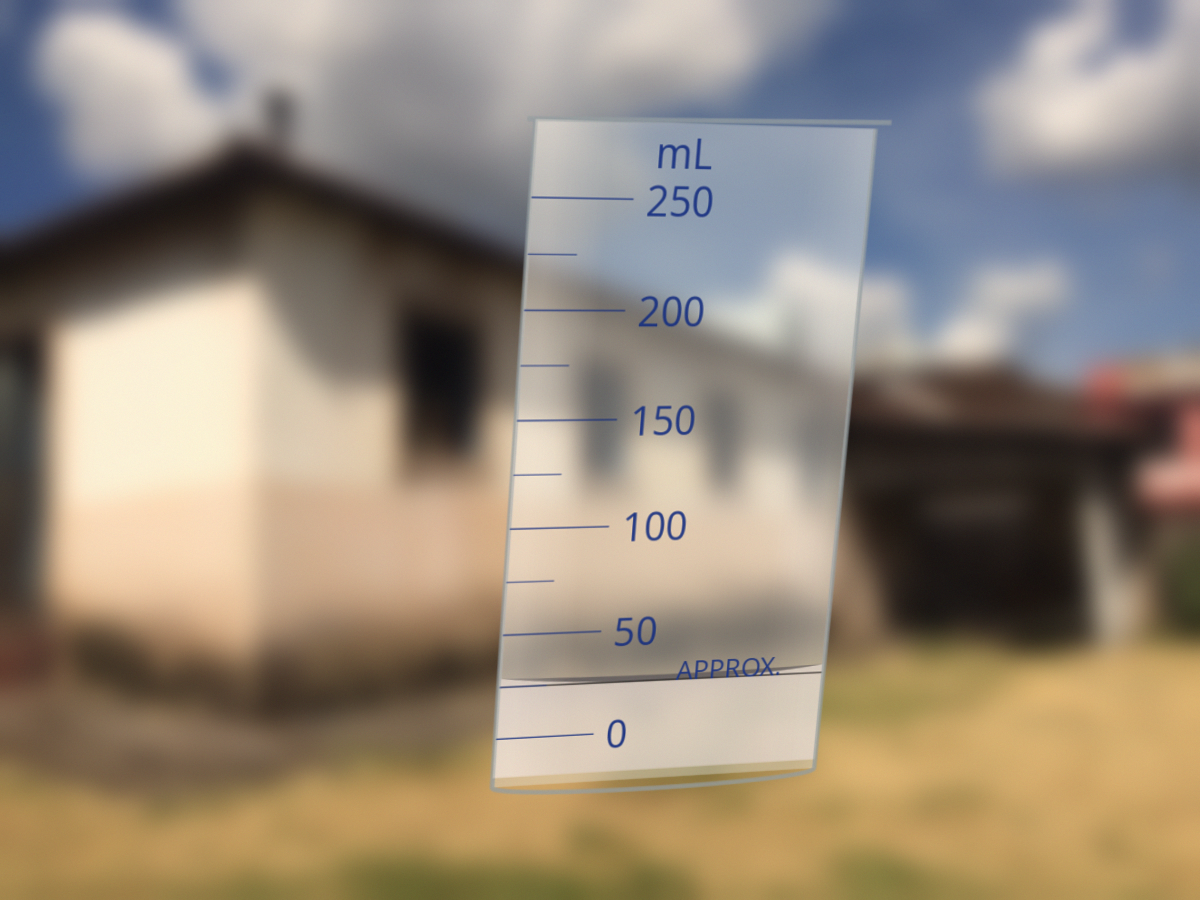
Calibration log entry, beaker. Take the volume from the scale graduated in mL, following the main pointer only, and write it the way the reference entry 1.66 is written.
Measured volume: 25
